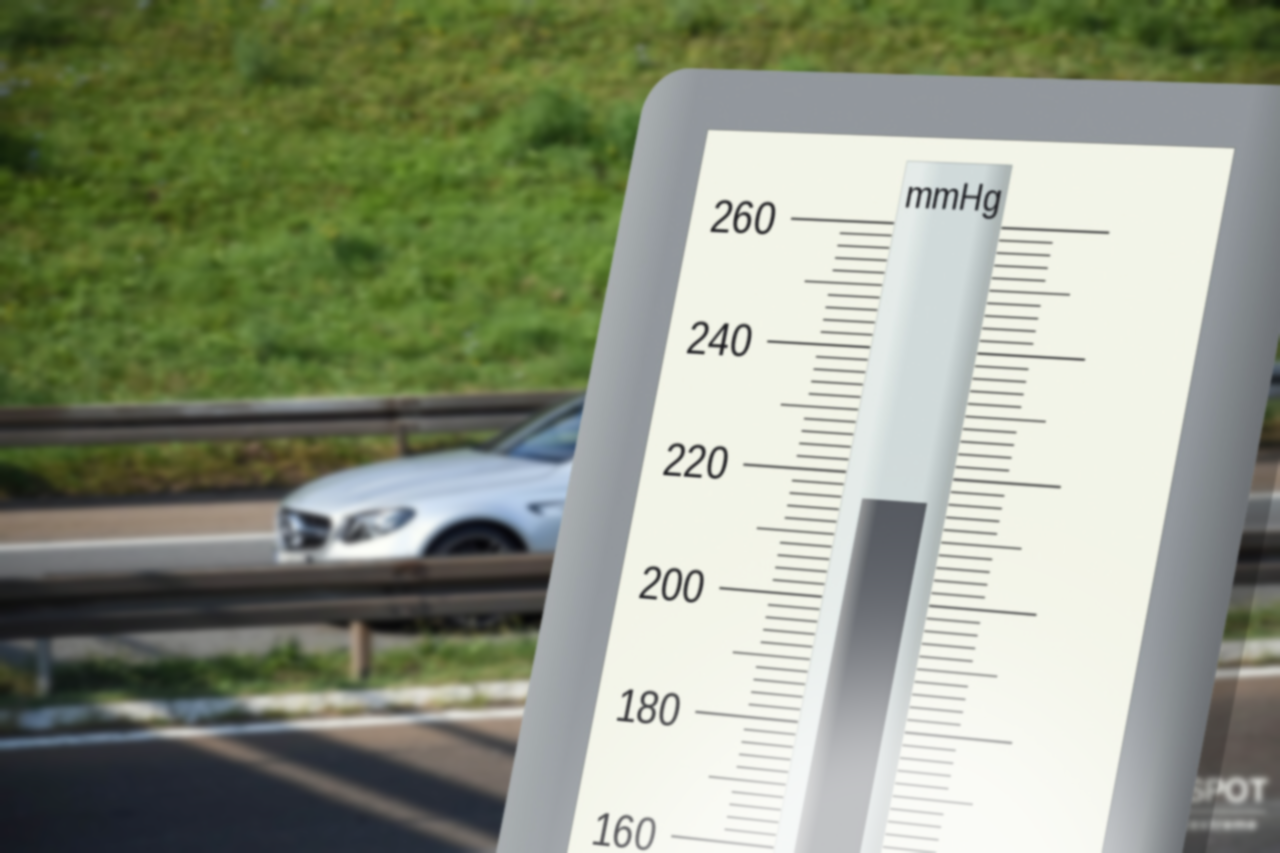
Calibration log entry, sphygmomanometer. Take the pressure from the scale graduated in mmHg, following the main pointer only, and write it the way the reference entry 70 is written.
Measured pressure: 216
